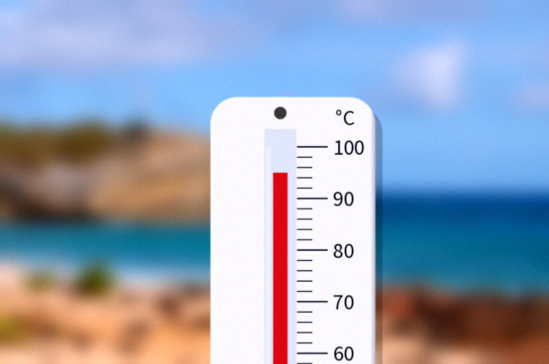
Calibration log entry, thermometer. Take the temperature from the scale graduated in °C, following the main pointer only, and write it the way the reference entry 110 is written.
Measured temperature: 95
